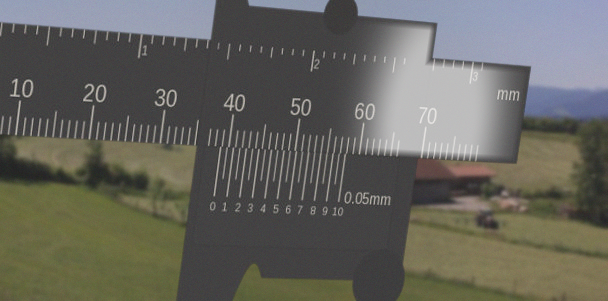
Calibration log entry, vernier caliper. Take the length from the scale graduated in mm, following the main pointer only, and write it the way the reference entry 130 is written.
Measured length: 38.8
